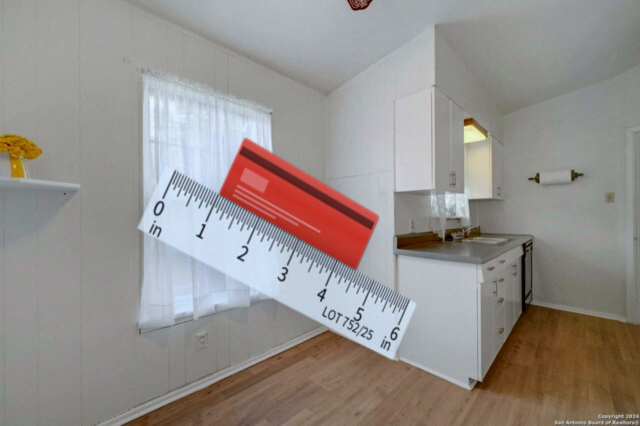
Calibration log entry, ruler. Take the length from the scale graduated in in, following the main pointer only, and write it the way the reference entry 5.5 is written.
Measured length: 3.5
